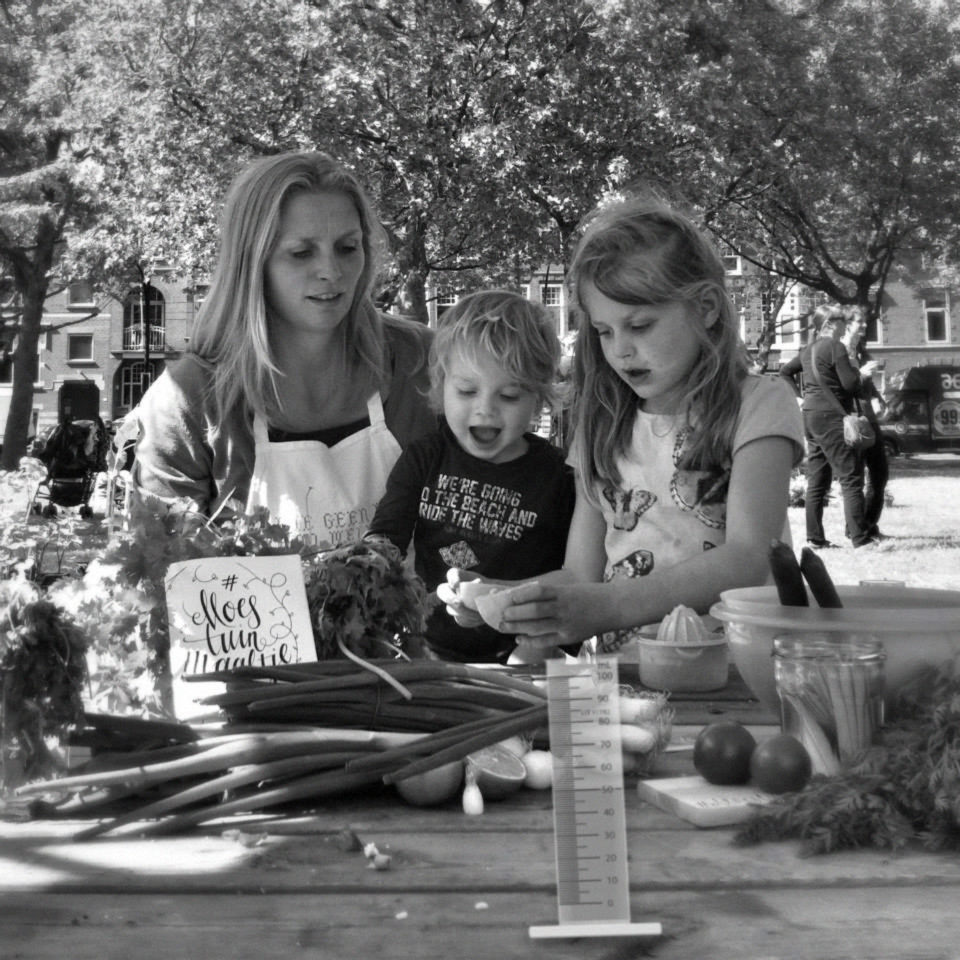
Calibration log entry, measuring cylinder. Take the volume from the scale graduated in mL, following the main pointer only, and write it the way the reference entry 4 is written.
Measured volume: 50
